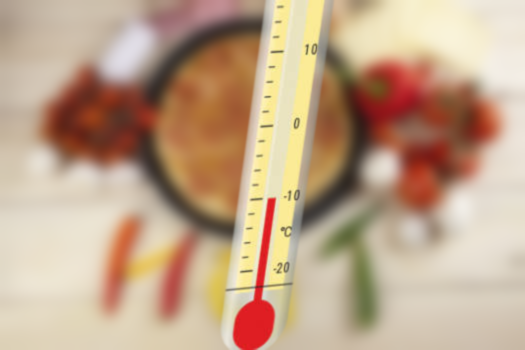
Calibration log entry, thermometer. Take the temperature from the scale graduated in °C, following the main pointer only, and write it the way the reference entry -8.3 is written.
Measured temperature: -10
